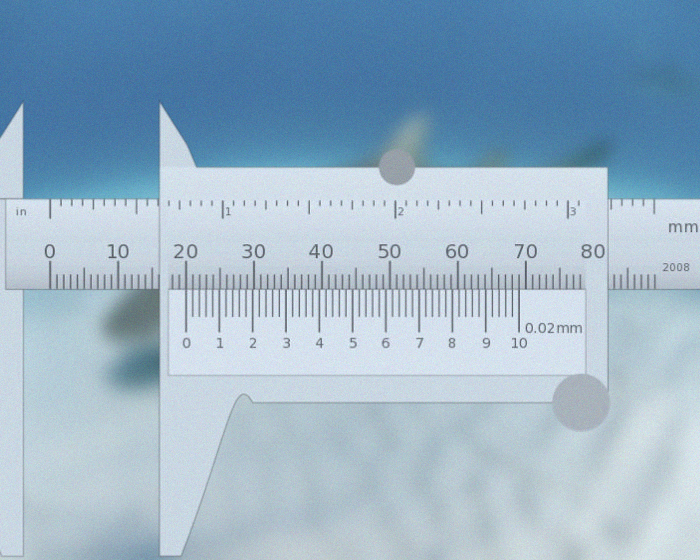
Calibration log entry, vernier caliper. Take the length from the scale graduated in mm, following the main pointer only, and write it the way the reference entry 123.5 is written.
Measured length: 20.0
